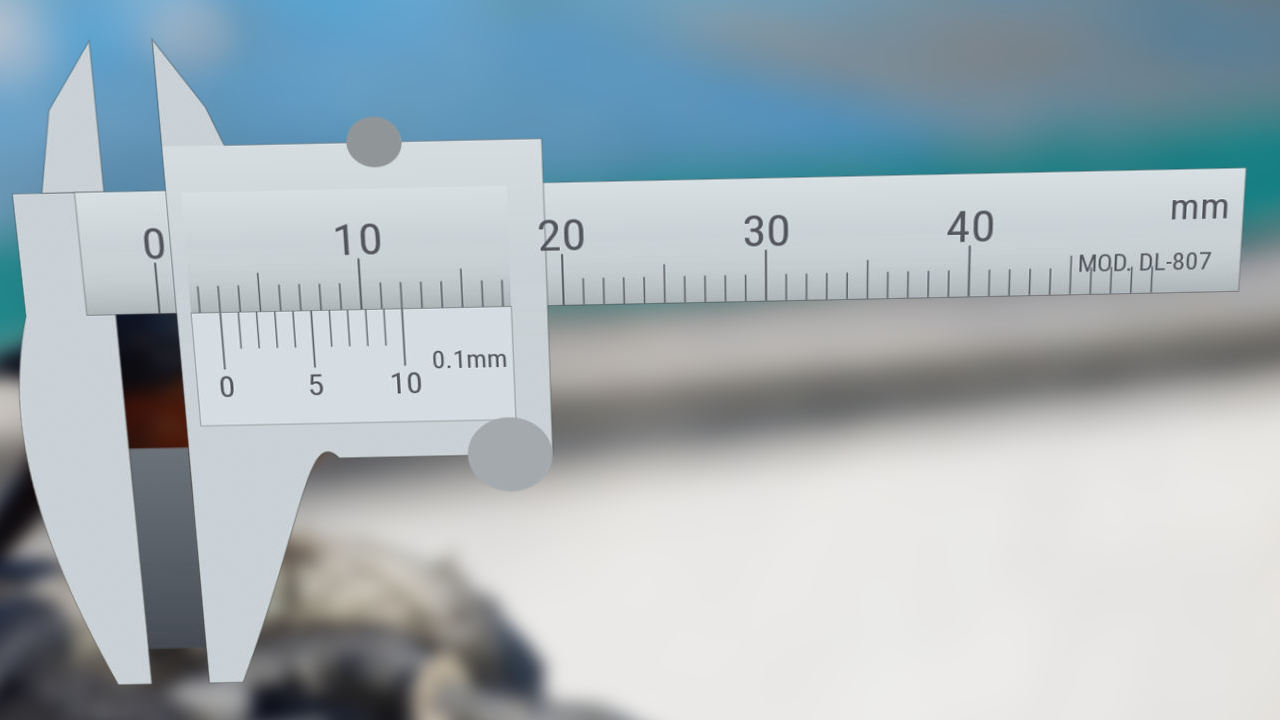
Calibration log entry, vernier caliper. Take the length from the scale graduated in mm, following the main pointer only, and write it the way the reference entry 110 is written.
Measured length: 3.0
